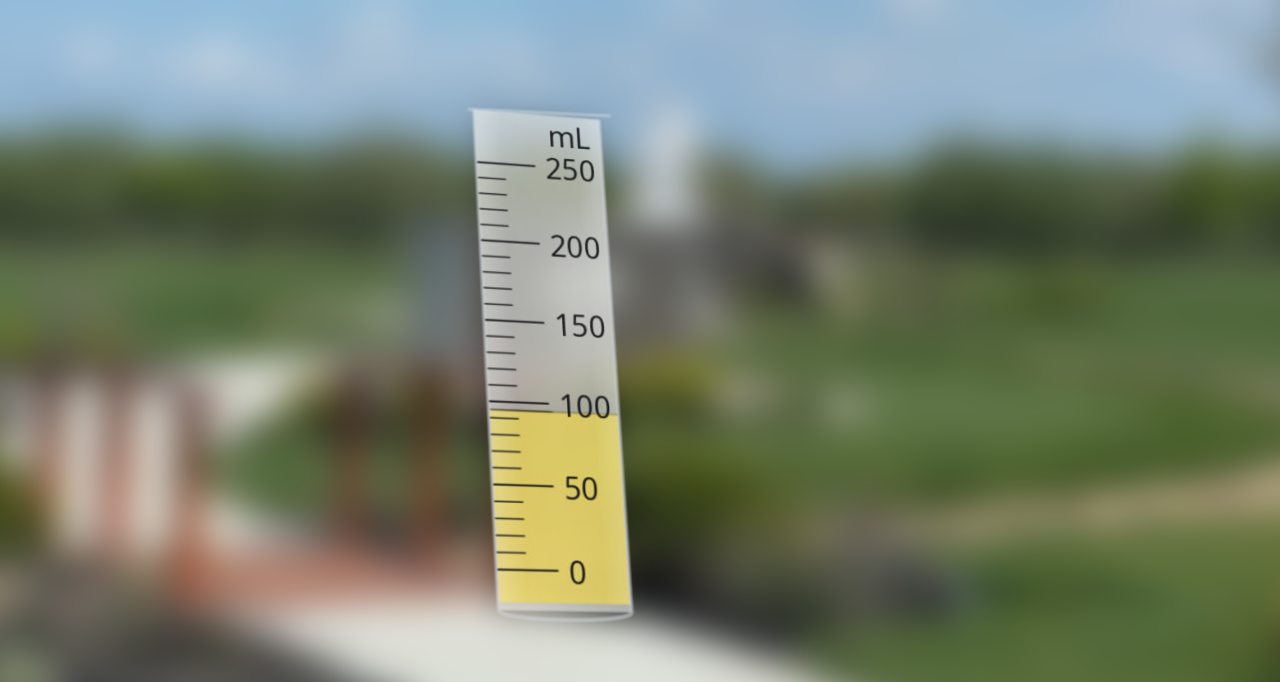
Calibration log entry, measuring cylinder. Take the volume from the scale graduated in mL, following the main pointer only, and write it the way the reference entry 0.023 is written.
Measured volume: 95
